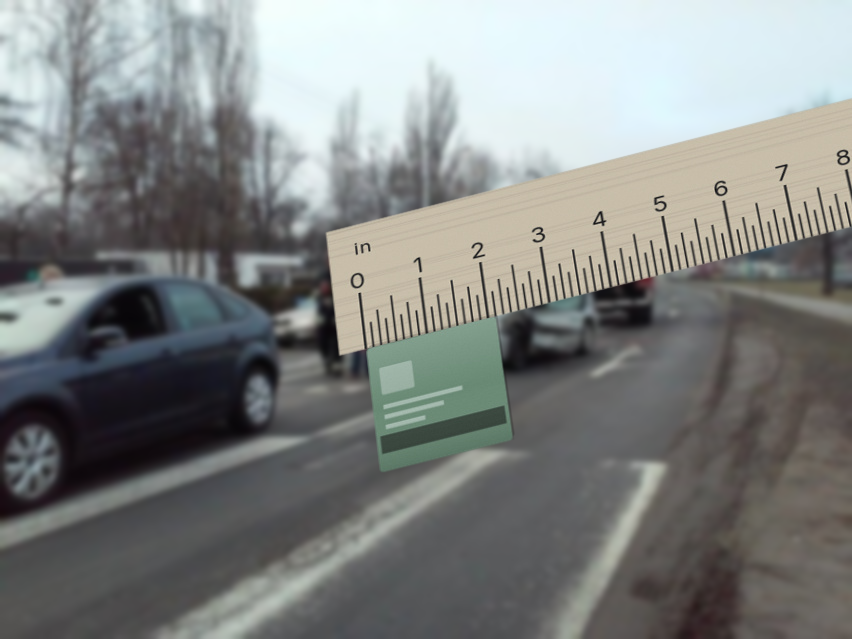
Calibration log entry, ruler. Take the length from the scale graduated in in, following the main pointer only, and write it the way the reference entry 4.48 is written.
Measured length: 2.125
